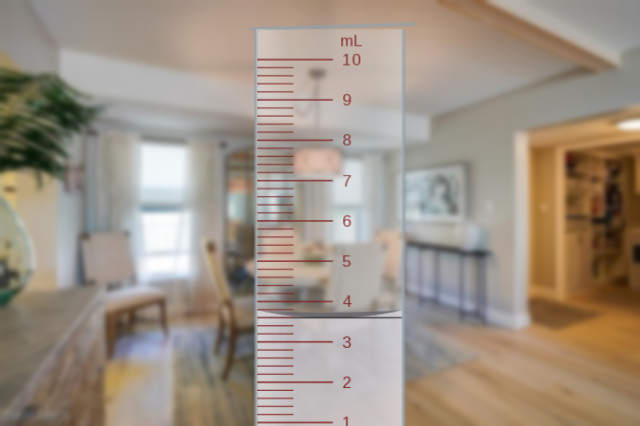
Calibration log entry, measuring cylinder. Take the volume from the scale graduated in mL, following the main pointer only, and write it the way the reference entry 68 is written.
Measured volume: 3.6
